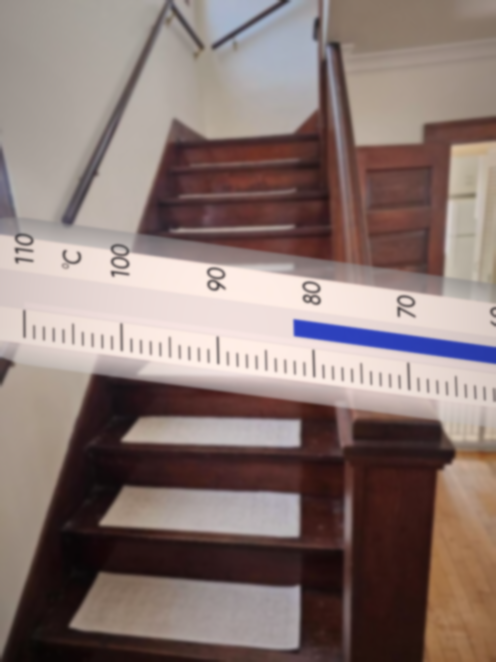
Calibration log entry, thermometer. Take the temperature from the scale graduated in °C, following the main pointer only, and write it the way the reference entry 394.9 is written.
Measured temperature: 82
